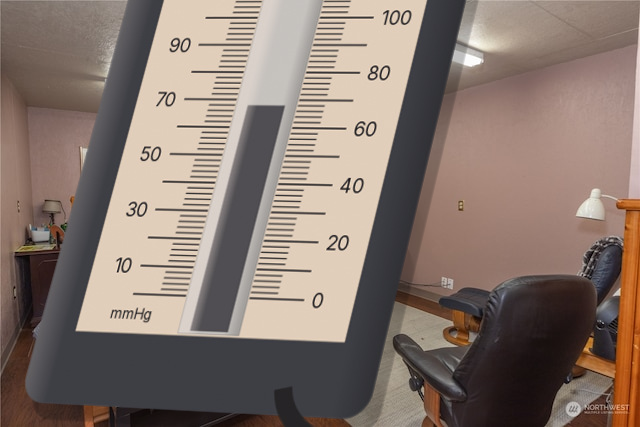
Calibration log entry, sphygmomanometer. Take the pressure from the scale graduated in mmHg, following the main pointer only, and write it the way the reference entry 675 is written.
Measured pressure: 68
